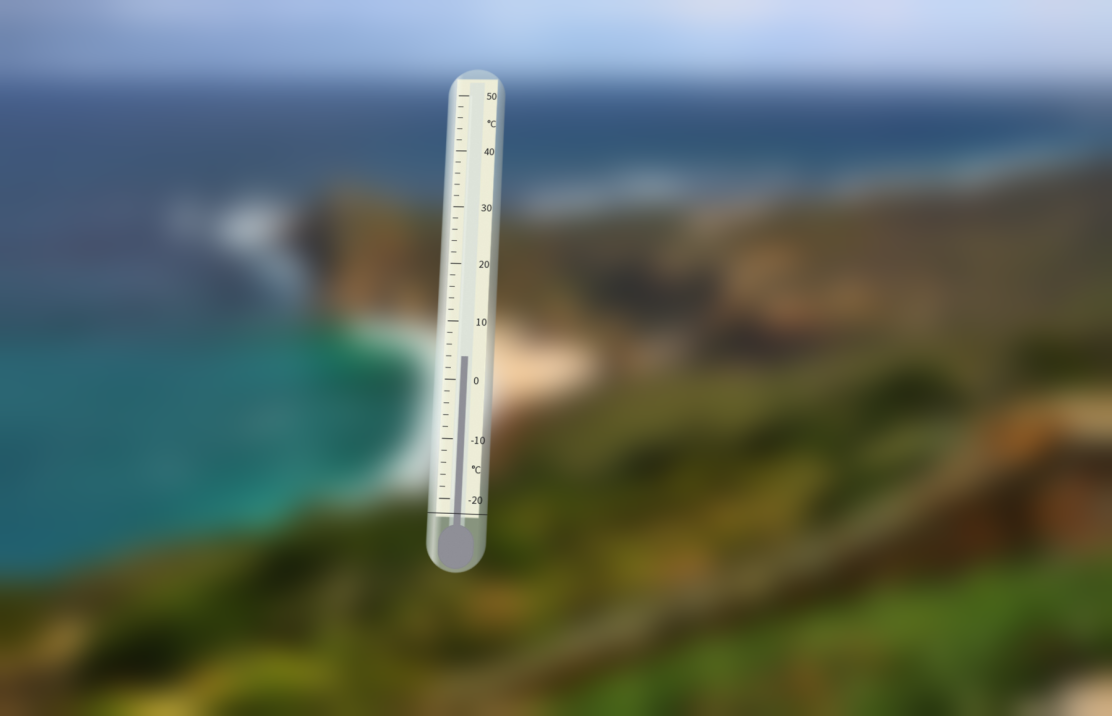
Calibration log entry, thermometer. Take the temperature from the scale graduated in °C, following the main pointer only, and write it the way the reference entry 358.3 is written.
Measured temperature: 4
